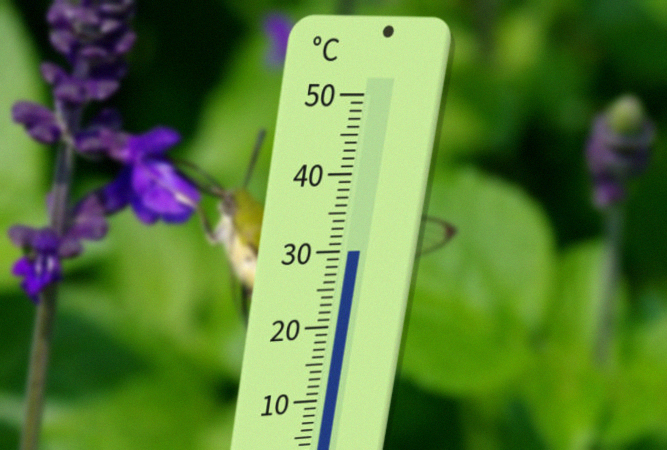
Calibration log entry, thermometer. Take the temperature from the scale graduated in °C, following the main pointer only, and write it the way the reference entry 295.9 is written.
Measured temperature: 30
